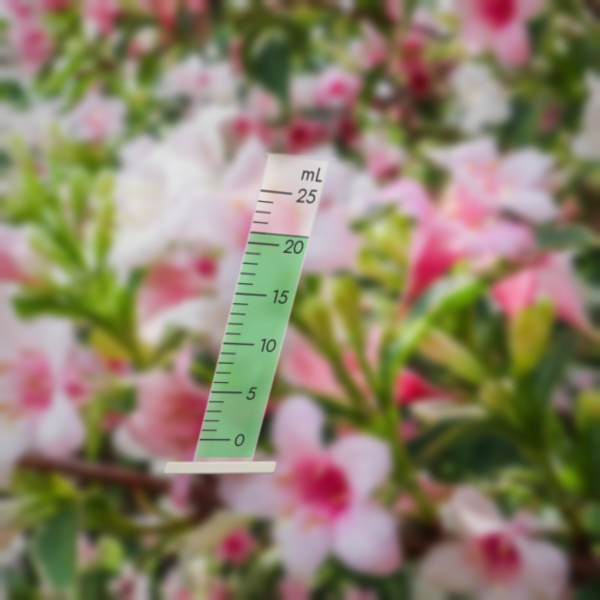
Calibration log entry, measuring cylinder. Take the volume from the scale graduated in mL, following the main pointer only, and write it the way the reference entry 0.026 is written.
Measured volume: 21
